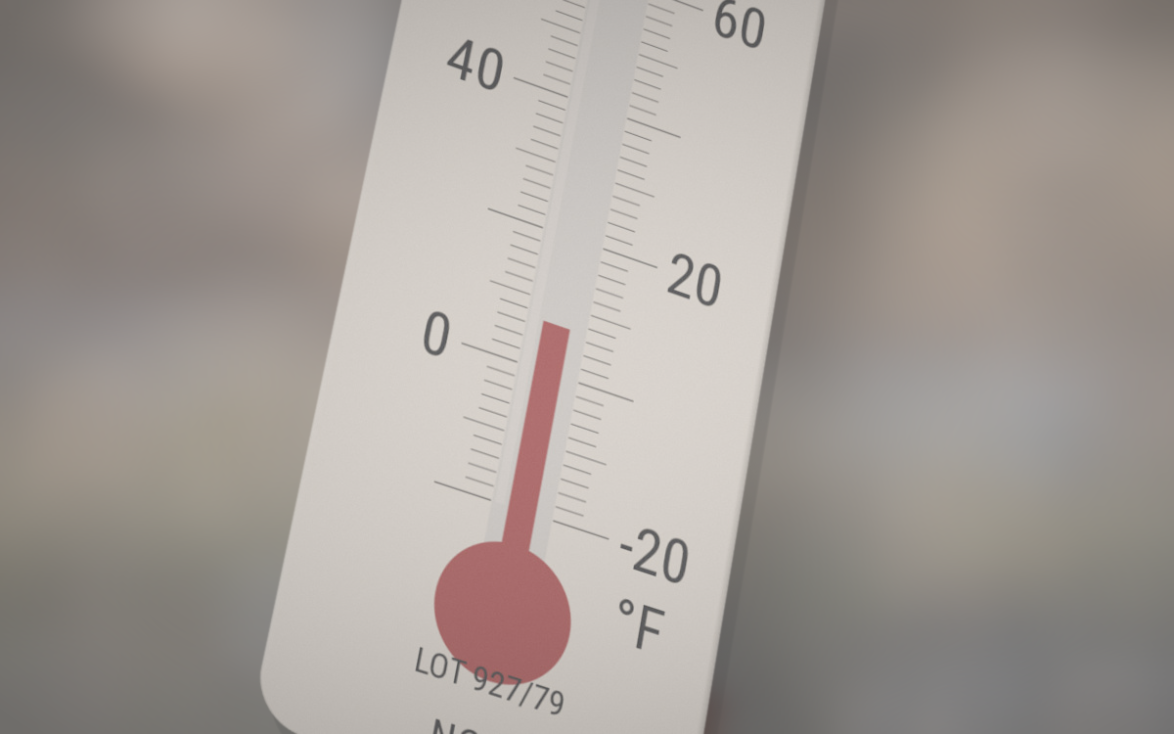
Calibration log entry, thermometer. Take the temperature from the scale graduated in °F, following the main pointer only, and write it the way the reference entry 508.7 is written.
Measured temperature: 7
